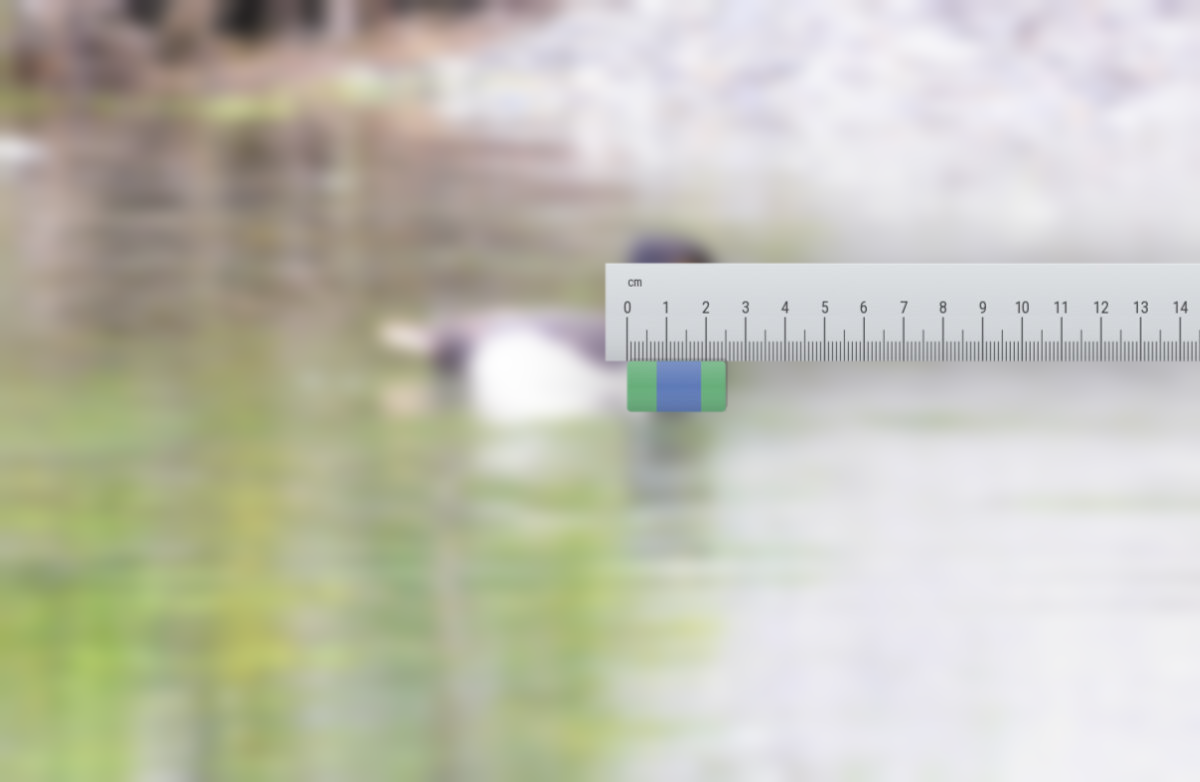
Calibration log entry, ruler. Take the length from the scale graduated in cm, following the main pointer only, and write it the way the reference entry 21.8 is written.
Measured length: 2.5
